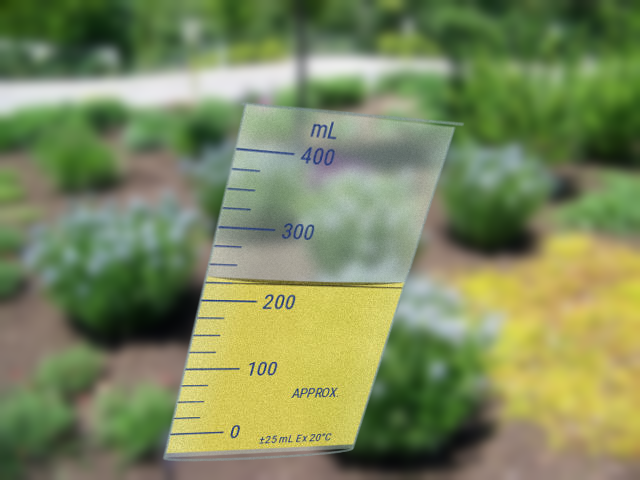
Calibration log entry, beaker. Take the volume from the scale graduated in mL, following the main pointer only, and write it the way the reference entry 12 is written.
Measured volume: 225
